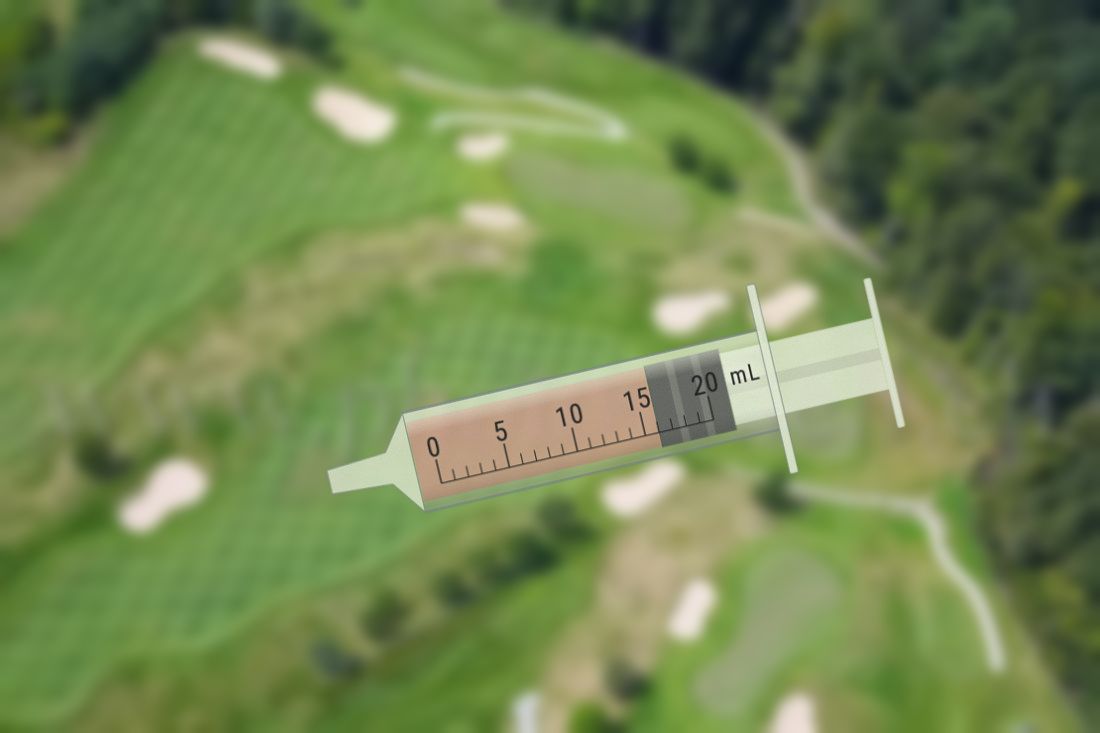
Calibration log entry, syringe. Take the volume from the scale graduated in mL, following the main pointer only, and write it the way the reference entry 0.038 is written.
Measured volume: 16
